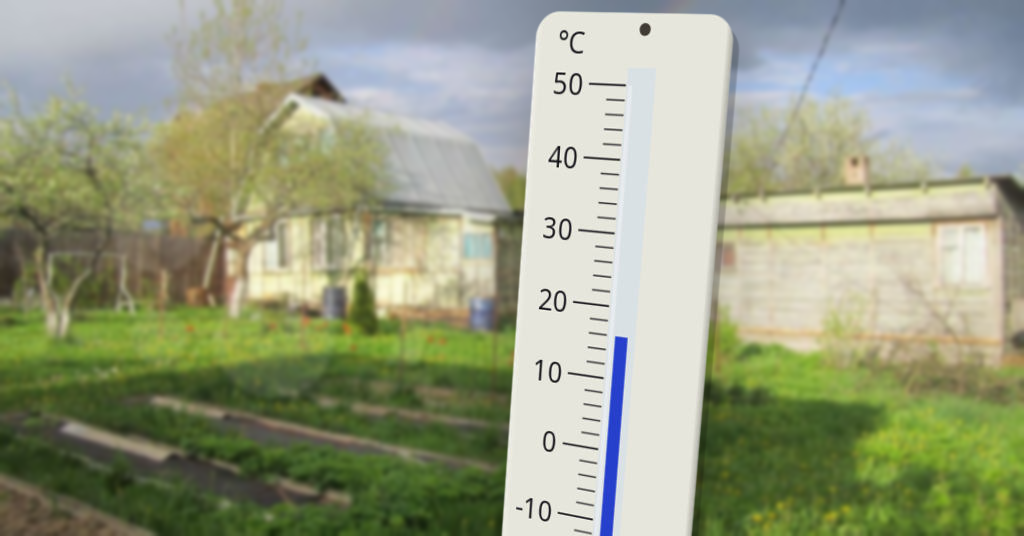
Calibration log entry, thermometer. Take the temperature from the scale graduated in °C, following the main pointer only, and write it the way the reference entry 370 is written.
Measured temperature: 16
